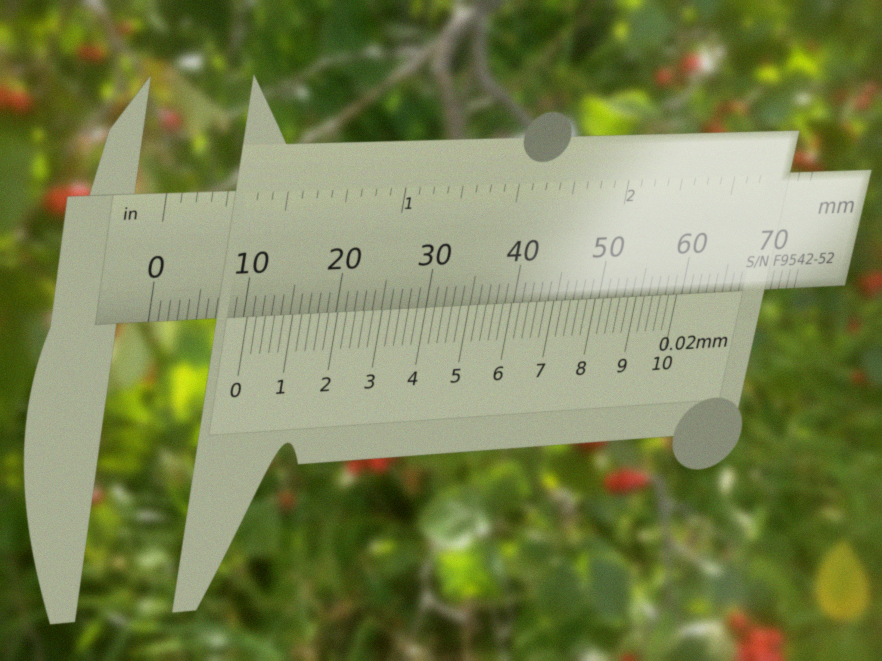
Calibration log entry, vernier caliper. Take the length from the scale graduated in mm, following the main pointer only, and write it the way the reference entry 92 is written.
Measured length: 10.4
